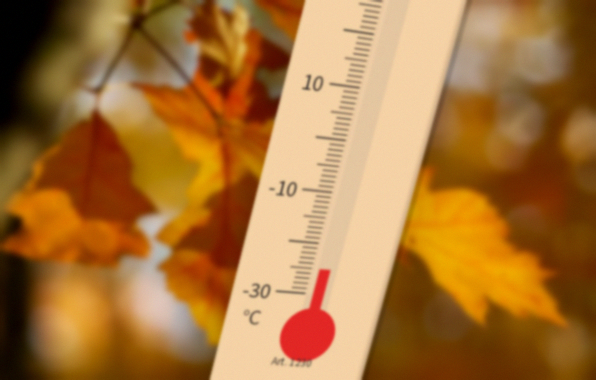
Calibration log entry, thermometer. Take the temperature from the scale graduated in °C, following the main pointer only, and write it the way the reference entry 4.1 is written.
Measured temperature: -25
